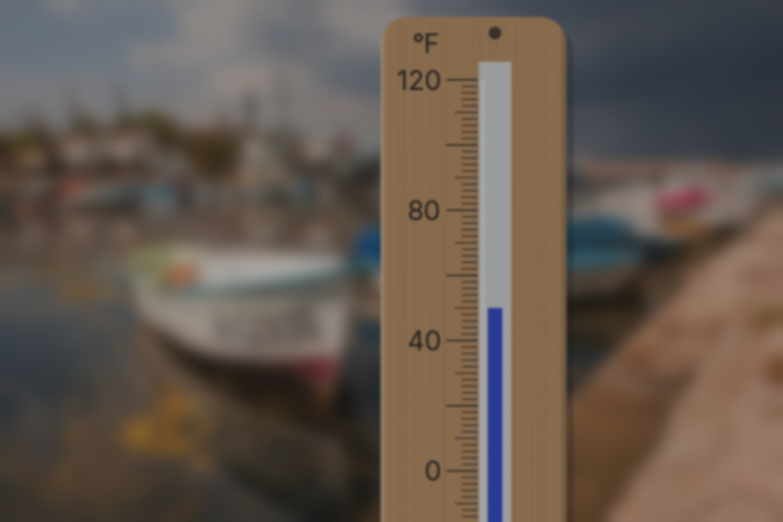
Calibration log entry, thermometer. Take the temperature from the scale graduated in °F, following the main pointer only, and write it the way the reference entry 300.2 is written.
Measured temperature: 50
